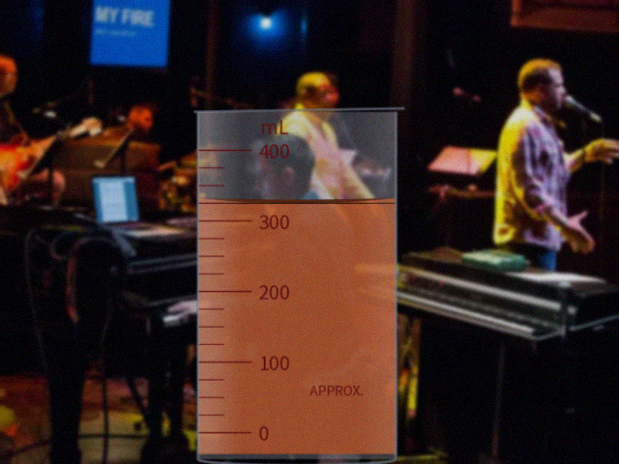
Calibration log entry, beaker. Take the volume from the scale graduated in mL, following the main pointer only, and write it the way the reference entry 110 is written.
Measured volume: 325
